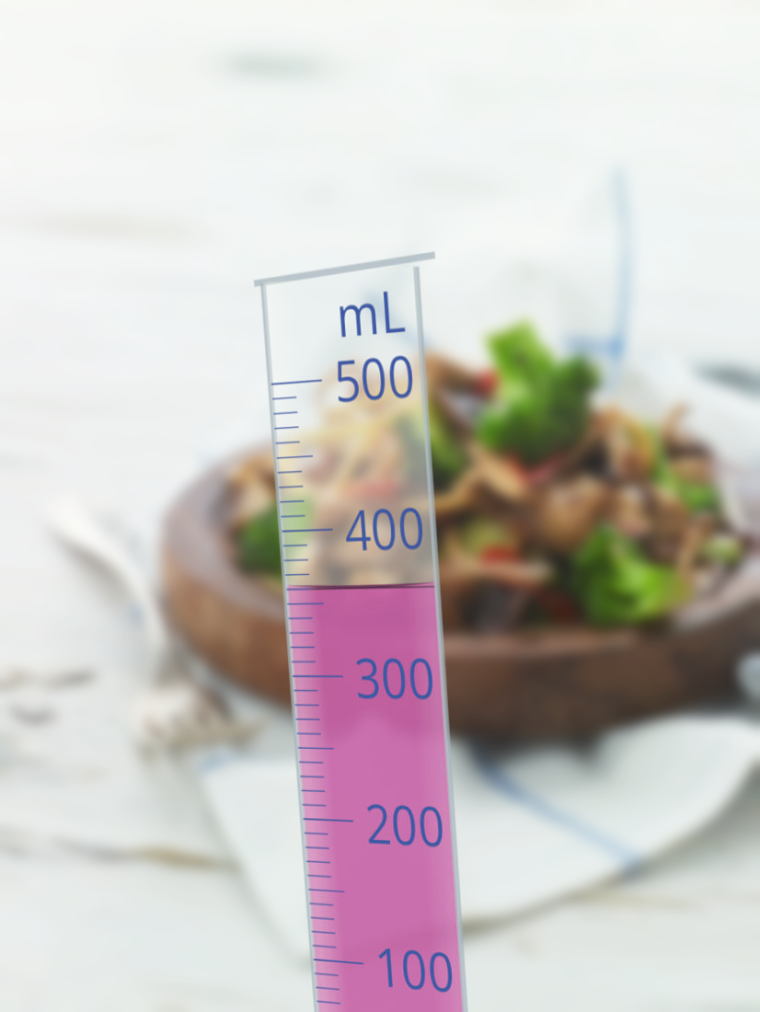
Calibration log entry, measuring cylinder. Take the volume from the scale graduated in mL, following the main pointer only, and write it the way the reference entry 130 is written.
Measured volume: 360
